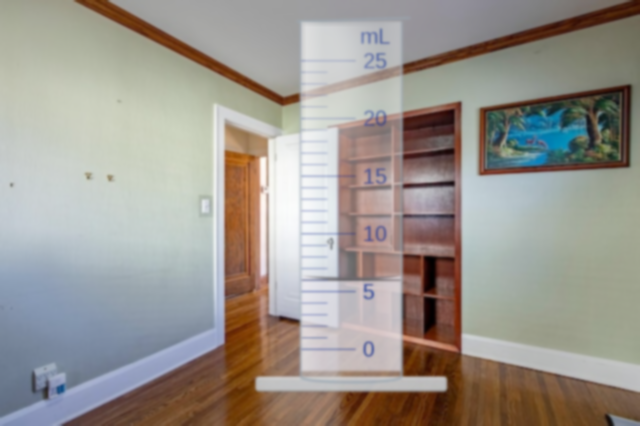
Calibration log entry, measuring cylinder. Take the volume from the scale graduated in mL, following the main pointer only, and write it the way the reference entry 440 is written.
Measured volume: 6
